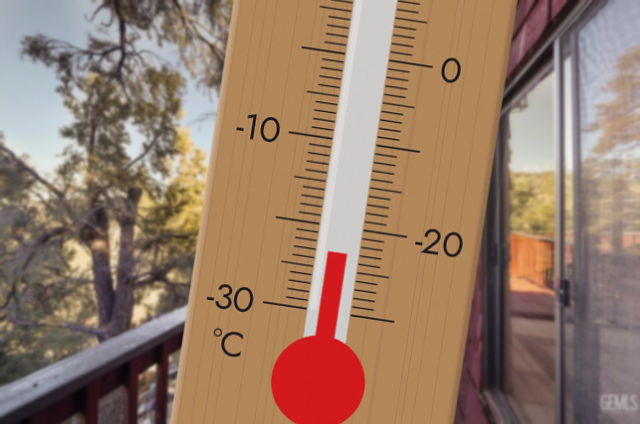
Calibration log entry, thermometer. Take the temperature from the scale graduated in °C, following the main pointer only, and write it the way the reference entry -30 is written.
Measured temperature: -23
